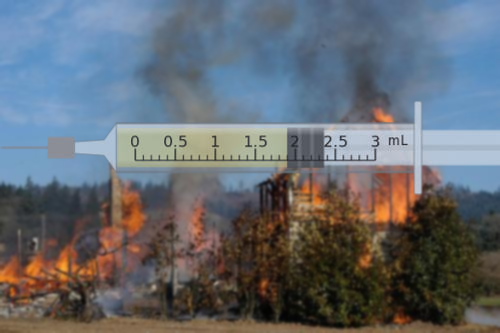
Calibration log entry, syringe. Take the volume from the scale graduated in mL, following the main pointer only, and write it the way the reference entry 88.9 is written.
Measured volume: 1.9
